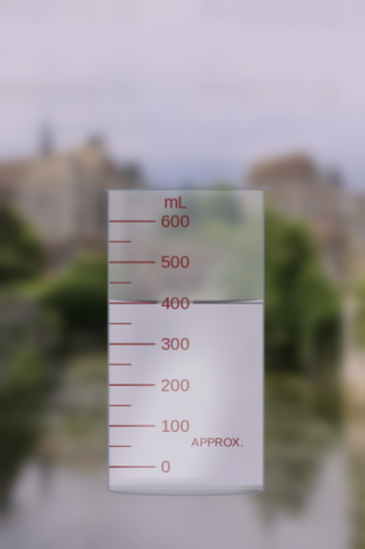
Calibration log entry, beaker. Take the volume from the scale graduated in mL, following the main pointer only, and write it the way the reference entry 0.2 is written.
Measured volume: 400
